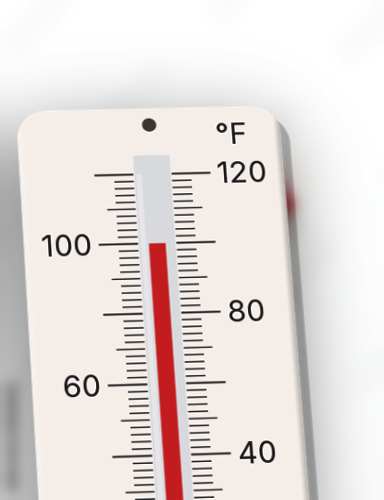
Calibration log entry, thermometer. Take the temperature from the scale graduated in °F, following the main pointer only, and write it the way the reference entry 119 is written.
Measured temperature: 100
